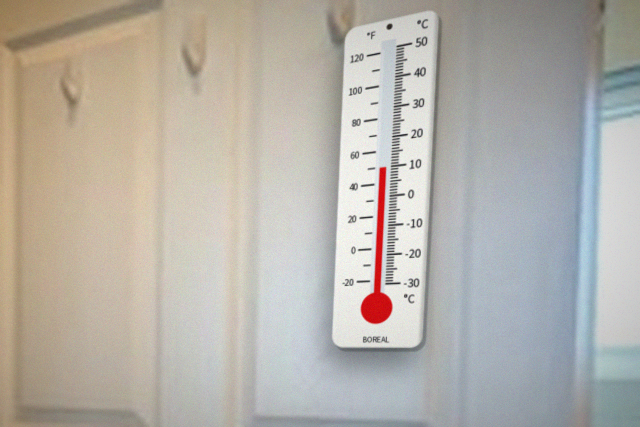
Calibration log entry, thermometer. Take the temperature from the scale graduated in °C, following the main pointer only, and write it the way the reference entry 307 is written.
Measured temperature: 10
